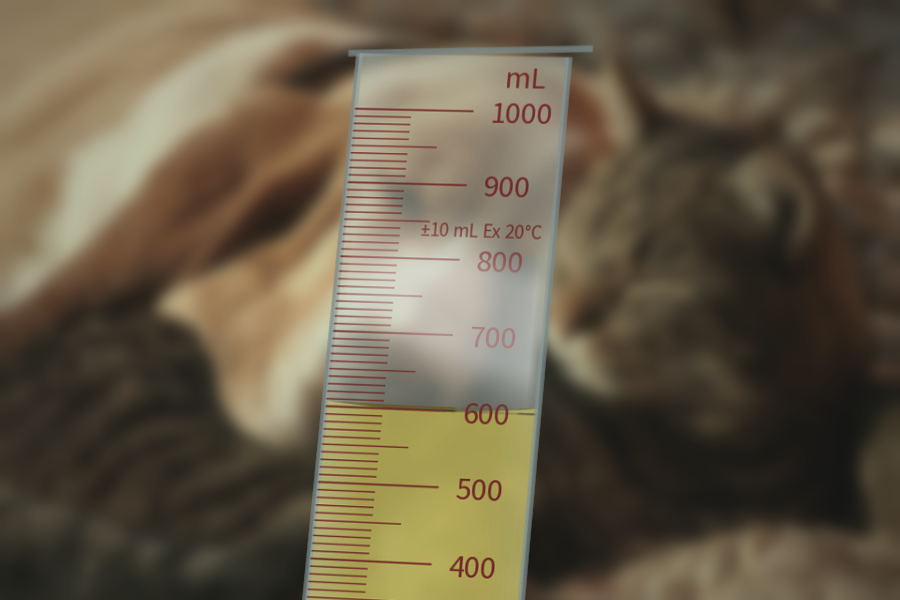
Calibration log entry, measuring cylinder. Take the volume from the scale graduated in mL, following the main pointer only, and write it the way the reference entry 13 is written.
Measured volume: 600
